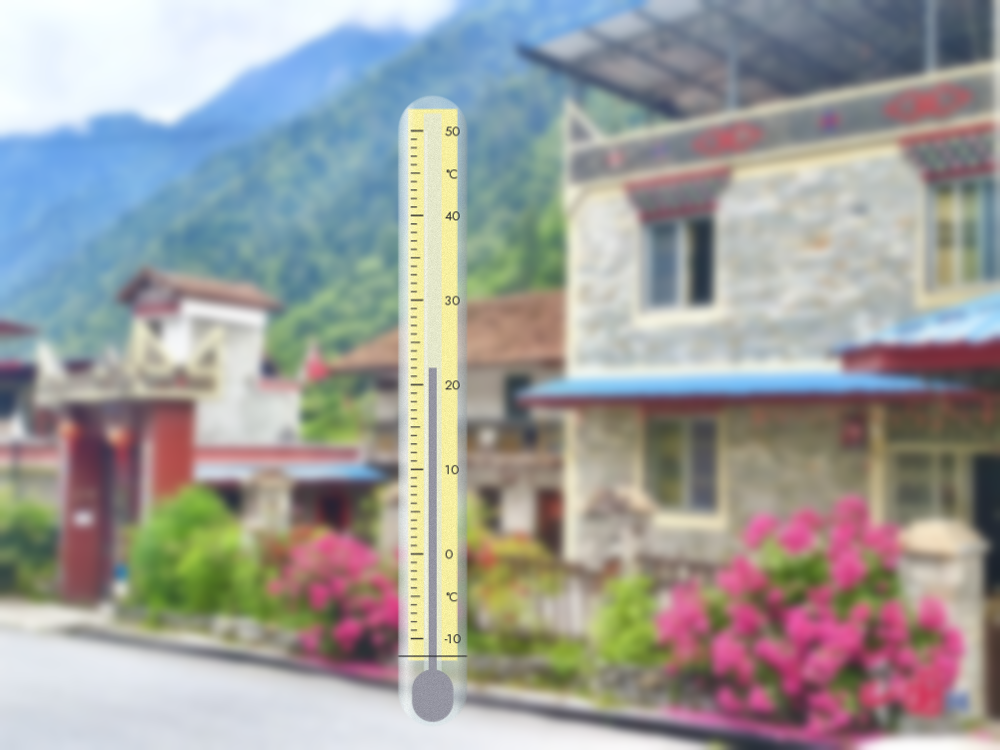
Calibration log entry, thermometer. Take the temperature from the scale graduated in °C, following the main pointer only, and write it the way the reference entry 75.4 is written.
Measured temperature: 22
